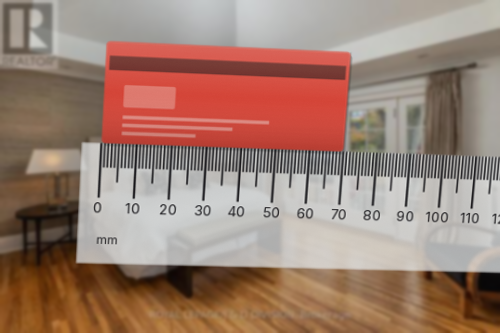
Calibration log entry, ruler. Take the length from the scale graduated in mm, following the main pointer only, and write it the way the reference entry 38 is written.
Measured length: 70
